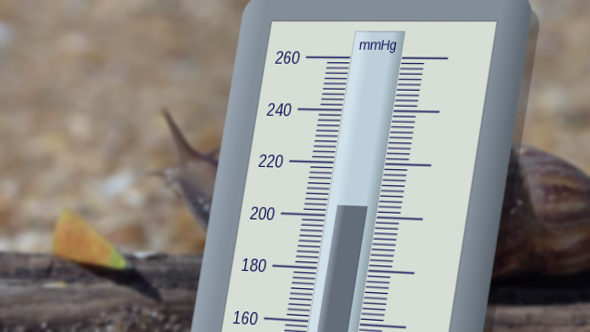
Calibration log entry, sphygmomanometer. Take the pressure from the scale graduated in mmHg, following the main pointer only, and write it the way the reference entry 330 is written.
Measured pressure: 204
